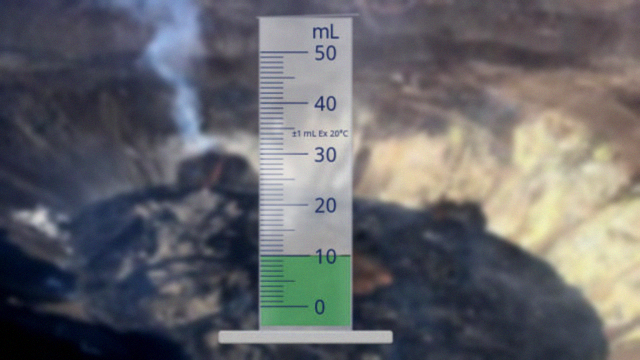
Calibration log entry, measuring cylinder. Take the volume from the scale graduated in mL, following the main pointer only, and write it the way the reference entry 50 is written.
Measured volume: 10
